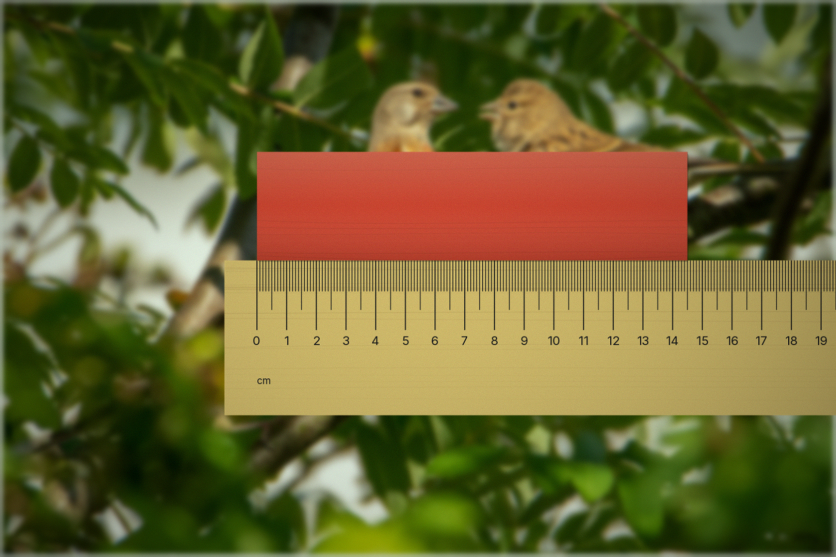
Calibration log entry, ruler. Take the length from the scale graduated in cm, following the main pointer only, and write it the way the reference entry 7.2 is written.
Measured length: 14.5
